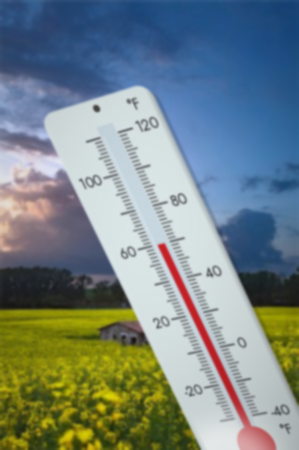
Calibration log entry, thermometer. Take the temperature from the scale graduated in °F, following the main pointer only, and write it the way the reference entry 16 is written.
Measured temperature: 60
